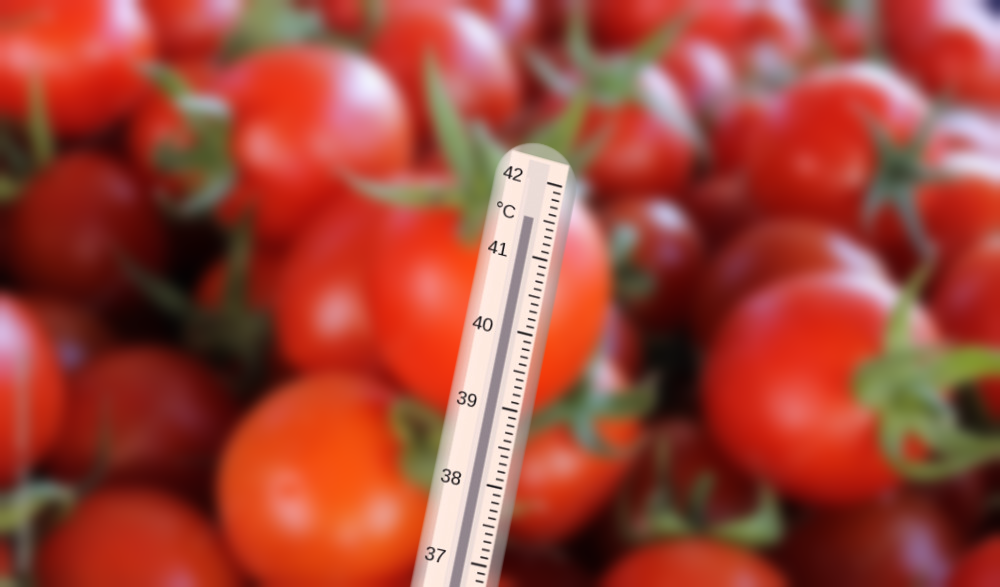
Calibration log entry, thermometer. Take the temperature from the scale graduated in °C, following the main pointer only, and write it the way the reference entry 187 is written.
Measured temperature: 41.5
